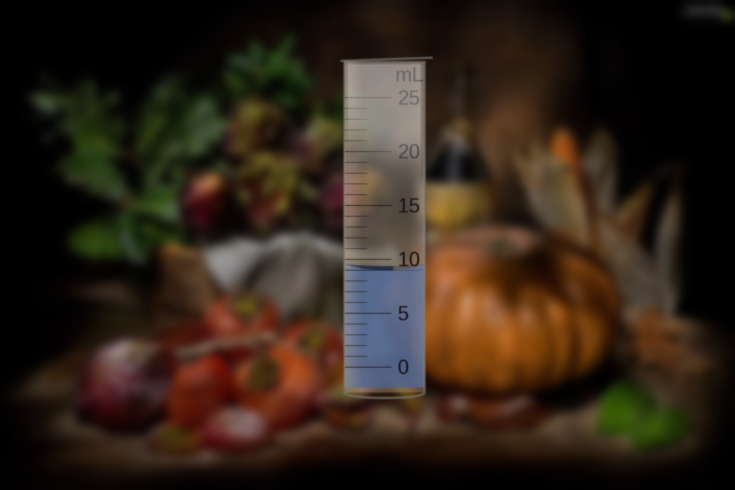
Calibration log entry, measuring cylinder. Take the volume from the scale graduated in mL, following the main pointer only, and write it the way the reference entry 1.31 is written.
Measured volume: 9
